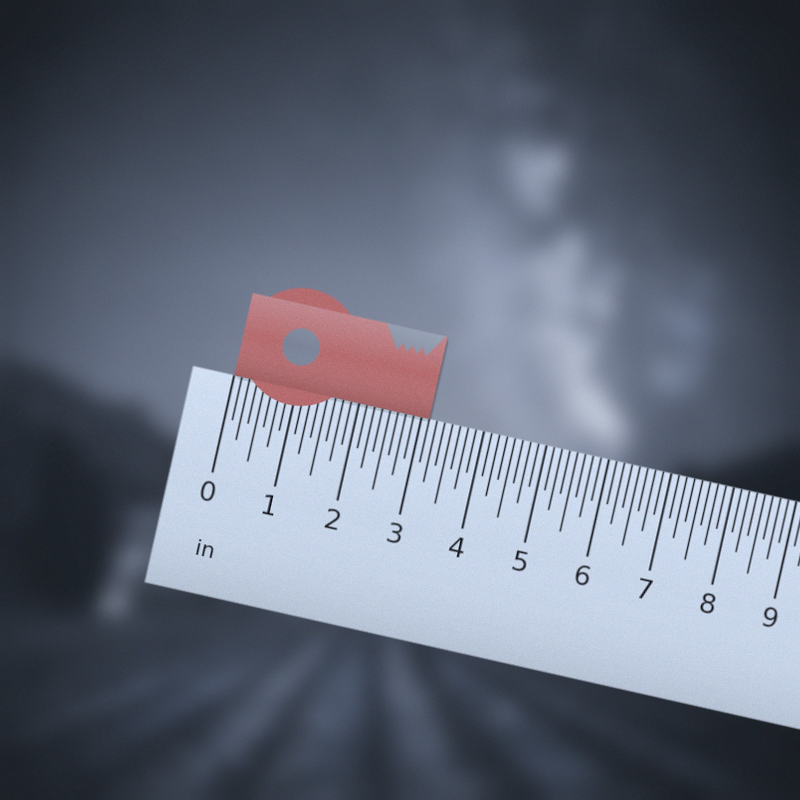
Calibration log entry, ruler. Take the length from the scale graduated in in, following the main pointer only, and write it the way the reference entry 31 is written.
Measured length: 3.125
